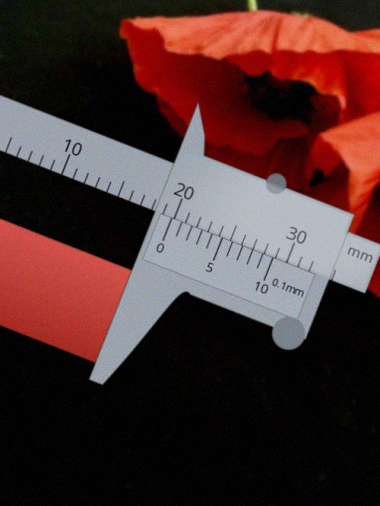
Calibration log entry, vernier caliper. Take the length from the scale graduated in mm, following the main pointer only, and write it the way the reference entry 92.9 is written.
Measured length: 19.8
